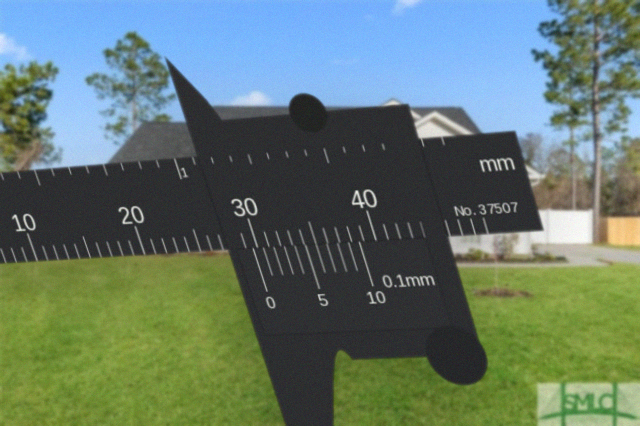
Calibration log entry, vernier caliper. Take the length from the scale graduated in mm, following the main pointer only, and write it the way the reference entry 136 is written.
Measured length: 29.6
